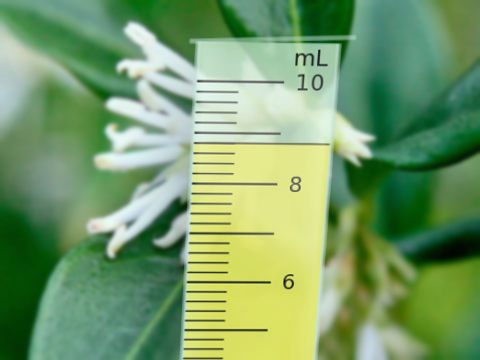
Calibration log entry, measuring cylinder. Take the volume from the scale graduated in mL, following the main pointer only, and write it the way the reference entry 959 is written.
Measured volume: 8.8
